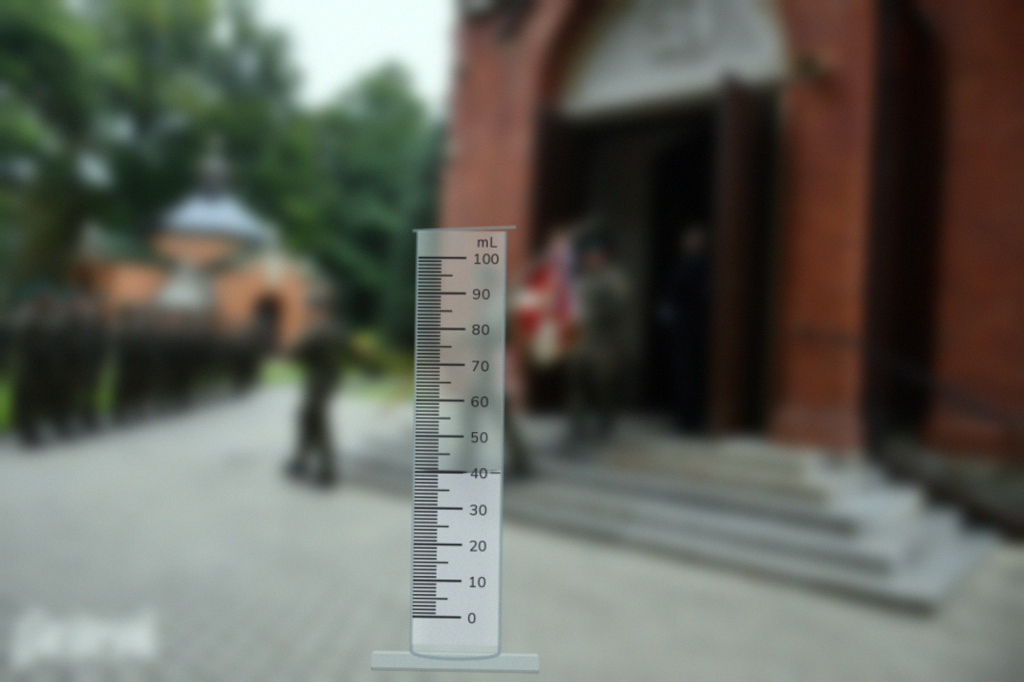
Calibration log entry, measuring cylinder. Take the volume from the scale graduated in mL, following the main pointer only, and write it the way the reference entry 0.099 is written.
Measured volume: 40
